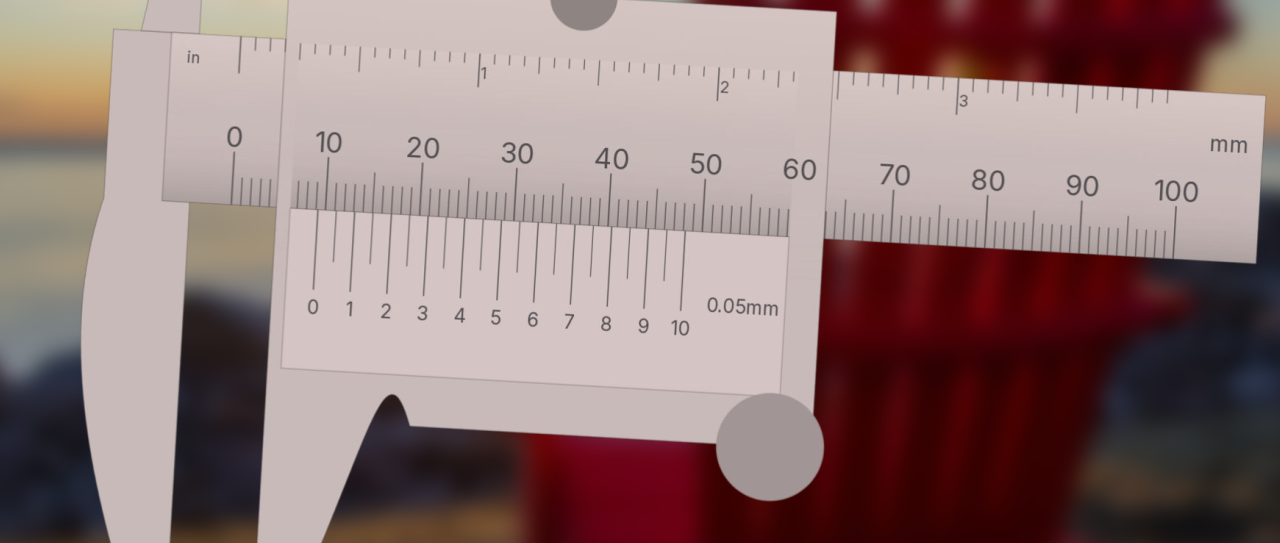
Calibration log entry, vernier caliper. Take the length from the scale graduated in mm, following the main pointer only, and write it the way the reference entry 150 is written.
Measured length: 9.2
